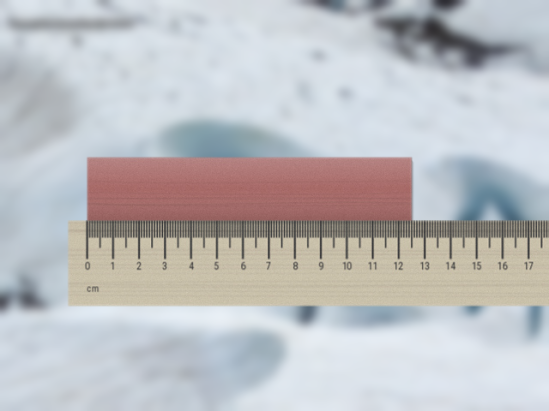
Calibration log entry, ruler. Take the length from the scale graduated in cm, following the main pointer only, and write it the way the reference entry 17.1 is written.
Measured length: 12.5
